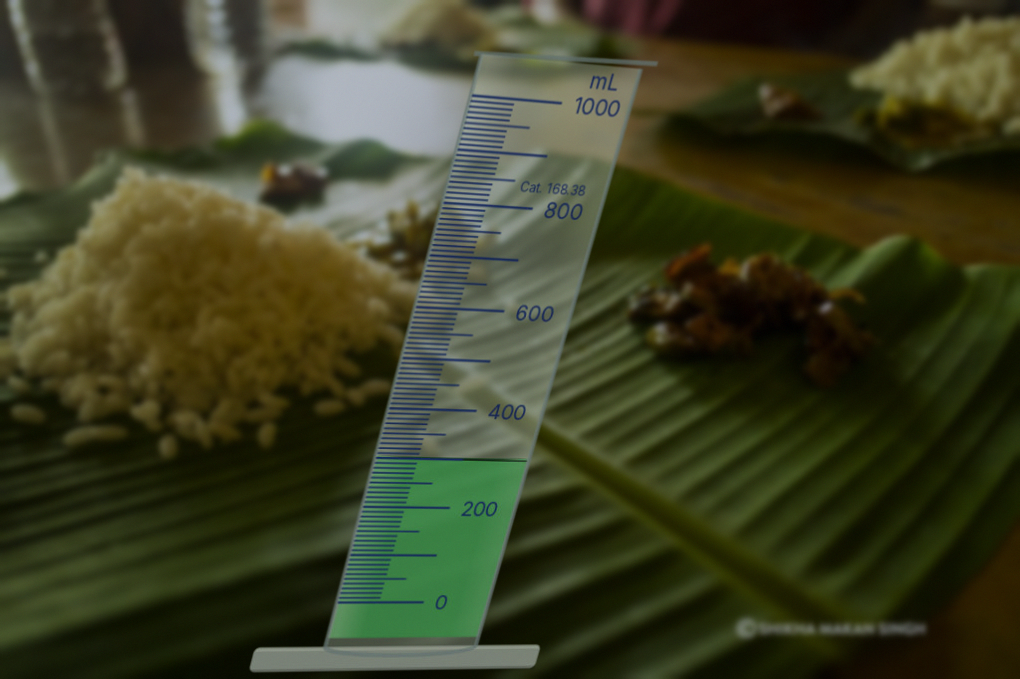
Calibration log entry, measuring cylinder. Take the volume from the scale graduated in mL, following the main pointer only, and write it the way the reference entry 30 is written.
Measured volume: 300
